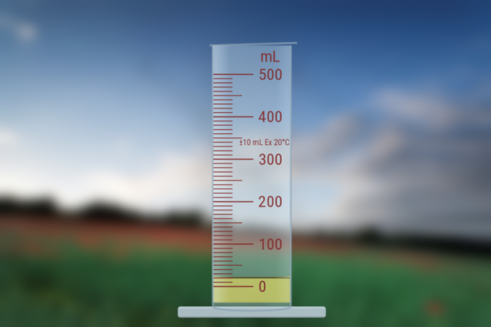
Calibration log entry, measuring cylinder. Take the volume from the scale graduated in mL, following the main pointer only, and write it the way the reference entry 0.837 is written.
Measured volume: 20
